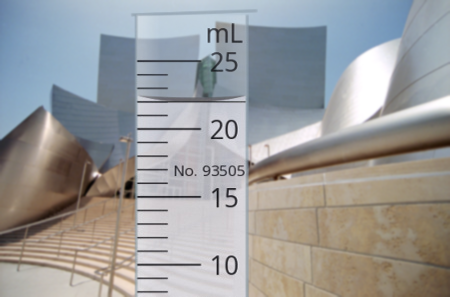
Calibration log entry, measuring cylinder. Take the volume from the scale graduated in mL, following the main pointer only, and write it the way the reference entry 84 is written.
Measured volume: 22
